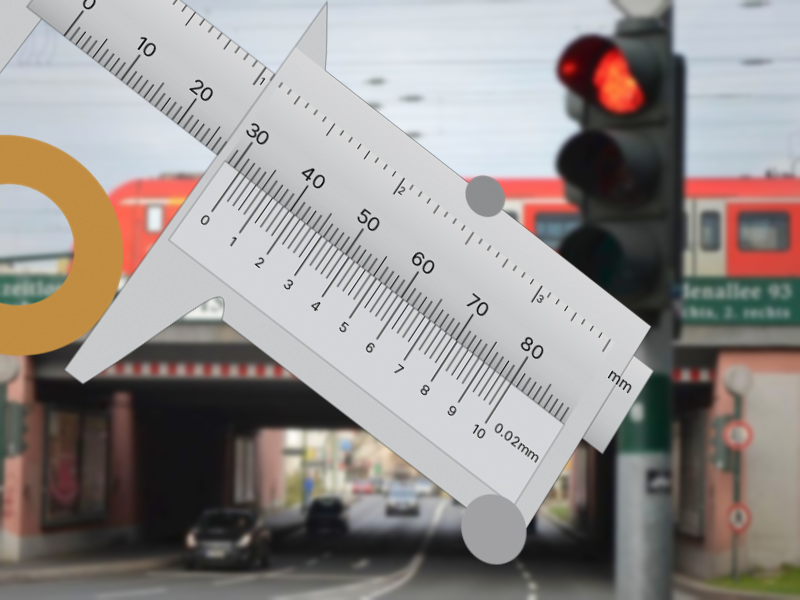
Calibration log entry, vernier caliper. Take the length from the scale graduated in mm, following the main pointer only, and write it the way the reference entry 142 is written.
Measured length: 31.0
